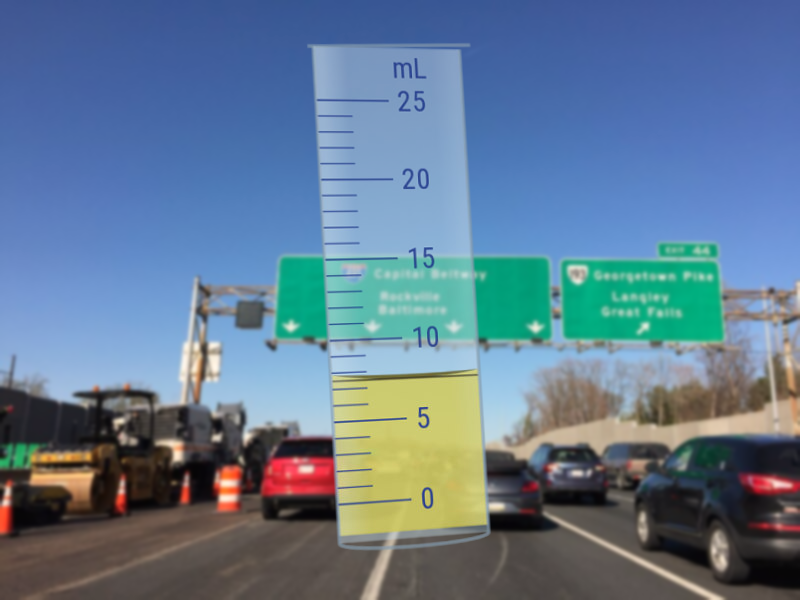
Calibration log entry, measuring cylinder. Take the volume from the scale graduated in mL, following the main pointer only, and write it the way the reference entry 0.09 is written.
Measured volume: 7.5
